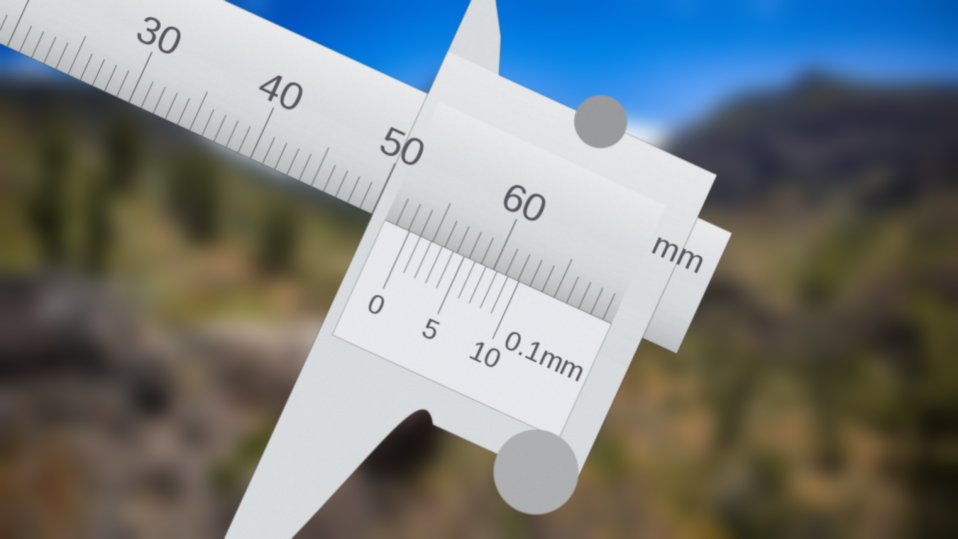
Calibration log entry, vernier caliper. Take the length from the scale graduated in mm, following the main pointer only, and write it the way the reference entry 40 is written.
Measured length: 53.1
